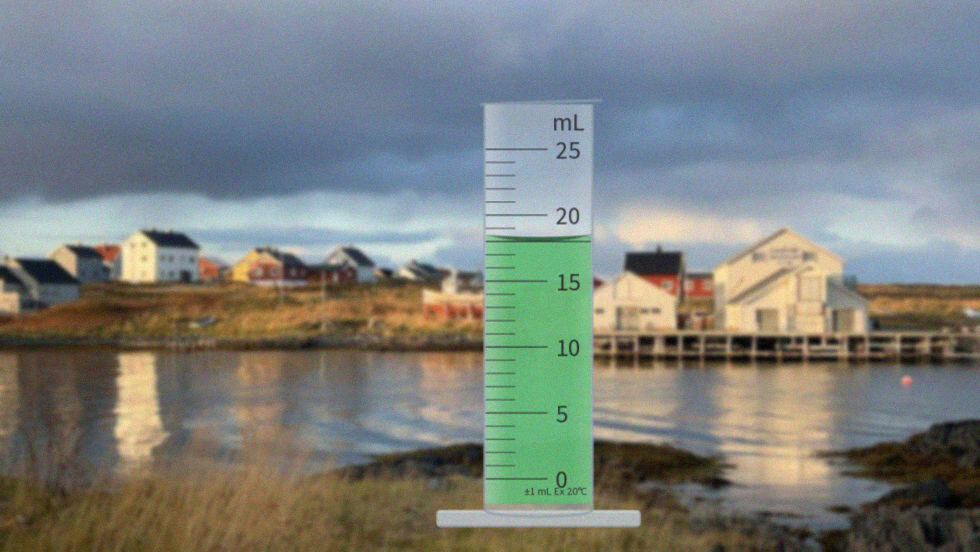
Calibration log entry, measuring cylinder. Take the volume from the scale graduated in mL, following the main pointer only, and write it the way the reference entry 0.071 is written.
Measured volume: 18
